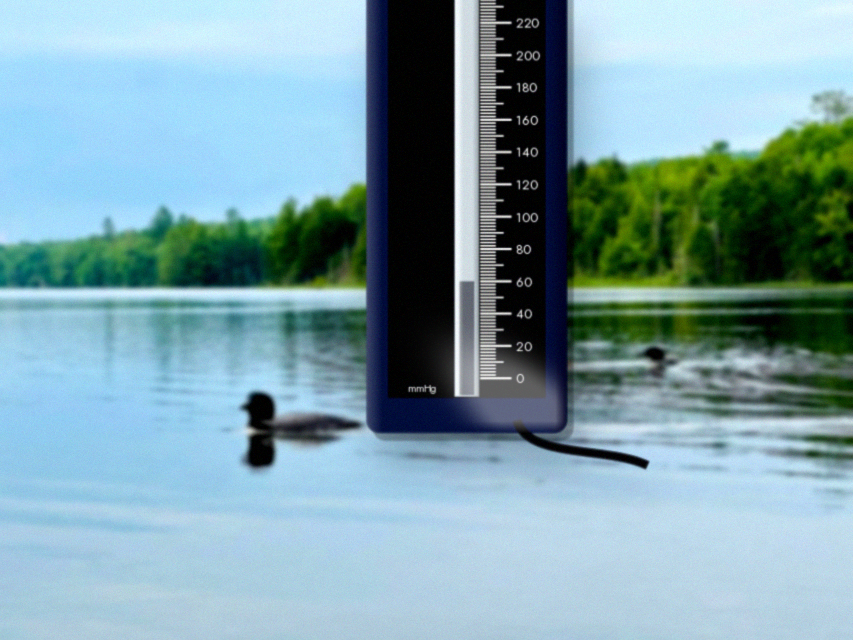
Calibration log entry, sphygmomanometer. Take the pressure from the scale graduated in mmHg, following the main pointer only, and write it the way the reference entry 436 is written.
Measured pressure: 60
